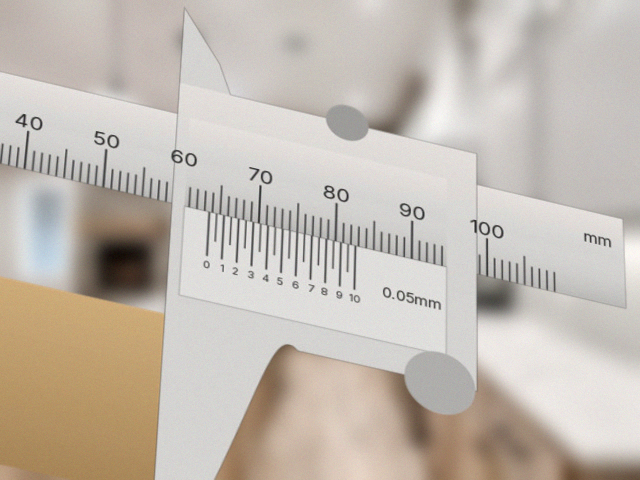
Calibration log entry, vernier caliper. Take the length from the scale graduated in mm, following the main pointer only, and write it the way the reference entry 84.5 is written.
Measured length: 63.6
